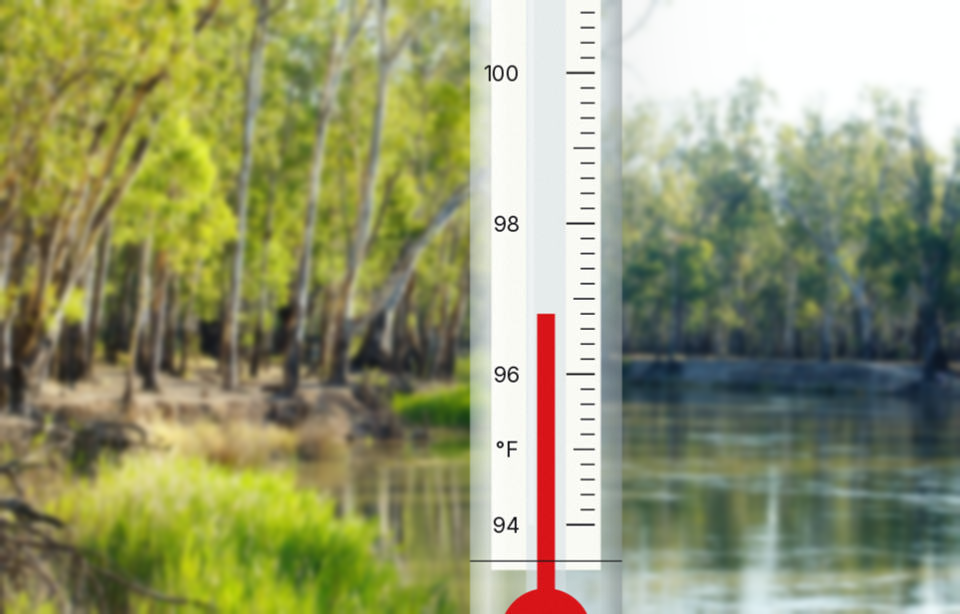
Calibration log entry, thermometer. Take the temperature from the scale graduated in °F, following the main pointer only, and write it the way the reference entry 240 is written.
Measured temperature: 96.8
